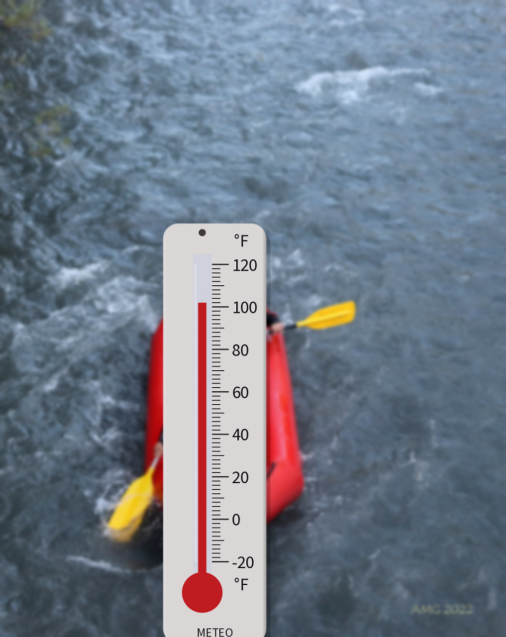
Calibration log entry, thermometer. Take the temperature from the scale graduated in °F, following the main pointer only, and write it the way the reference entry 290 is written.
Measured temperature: 102
